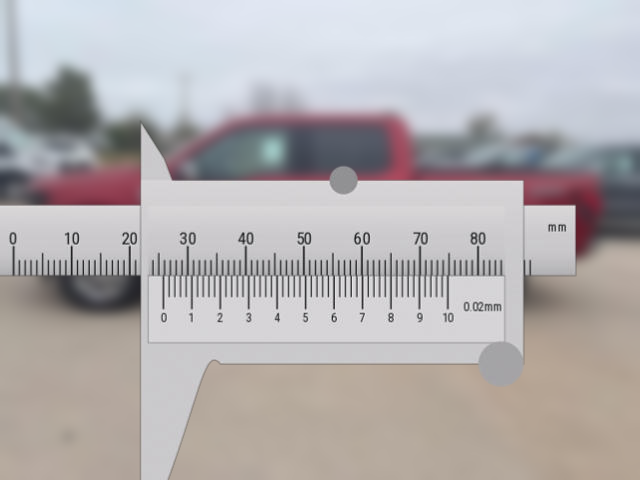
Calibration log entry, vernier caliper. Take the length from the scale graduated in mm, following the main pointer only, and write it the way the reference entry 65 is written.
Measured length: 25.8
